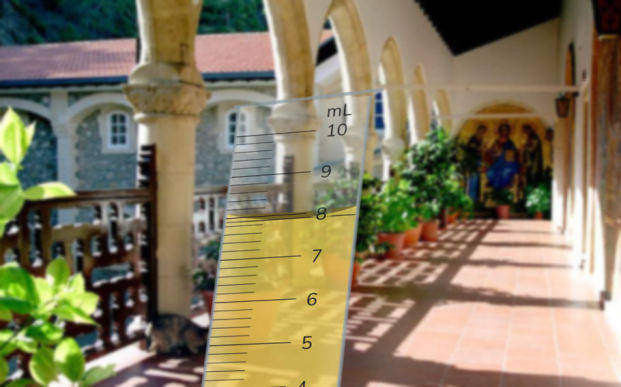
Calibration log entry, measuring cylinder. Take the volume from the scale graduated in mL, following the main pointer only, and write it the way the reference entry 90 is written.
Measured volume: 7.9
